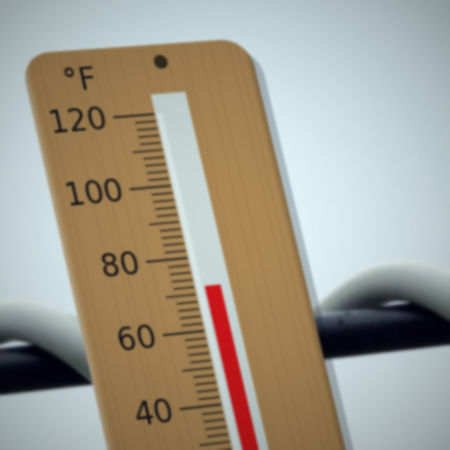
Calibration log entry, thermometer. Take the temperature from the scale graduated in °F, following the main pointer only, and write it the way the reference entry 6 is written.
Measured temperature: 72
